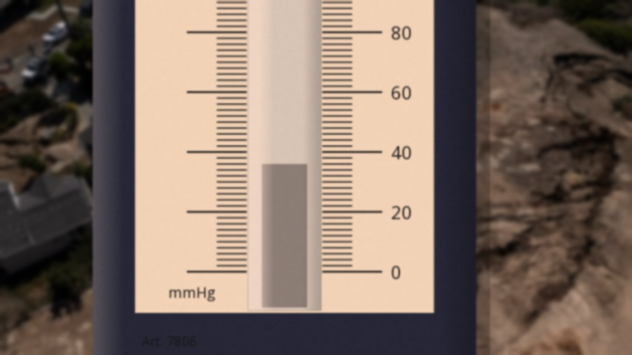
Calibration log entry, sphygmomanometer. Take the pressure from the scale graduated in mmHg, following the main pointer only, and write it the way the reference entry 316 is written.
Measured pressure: 36
